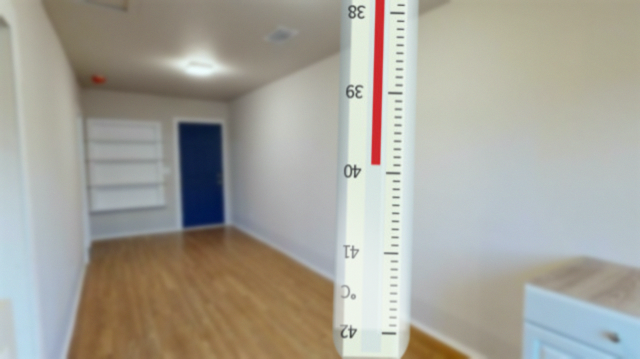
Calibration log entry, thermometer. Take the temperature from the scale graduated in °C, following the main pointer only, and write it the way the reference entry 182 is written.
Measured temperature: 39.9
